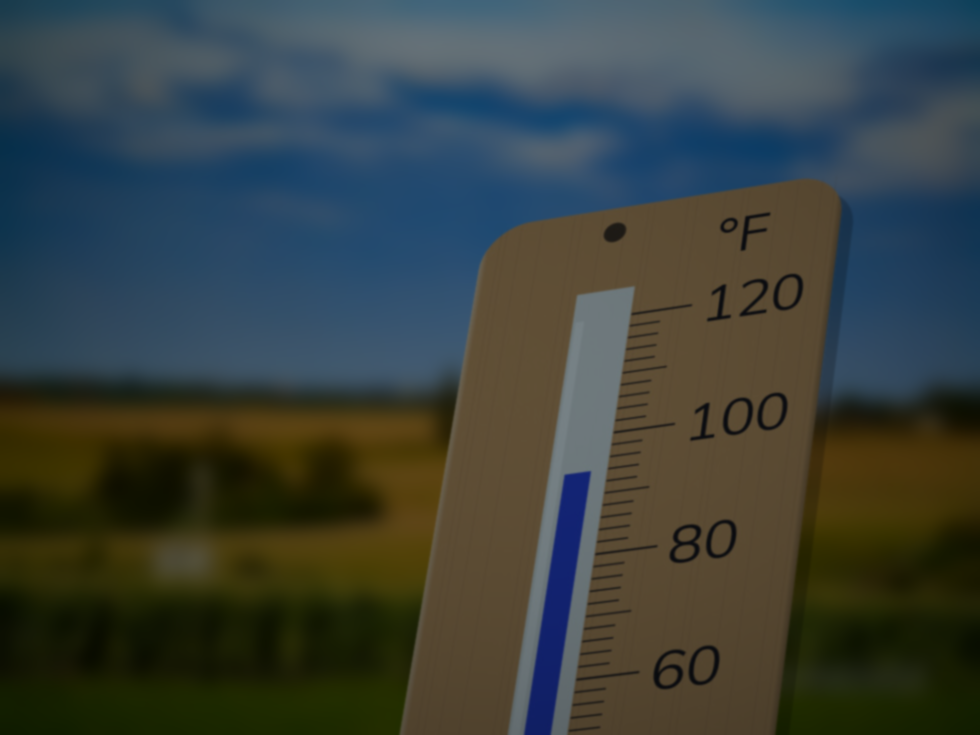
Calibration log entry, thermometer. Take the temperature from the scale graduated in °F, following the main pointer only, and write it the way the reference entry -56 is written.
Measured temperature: 94
